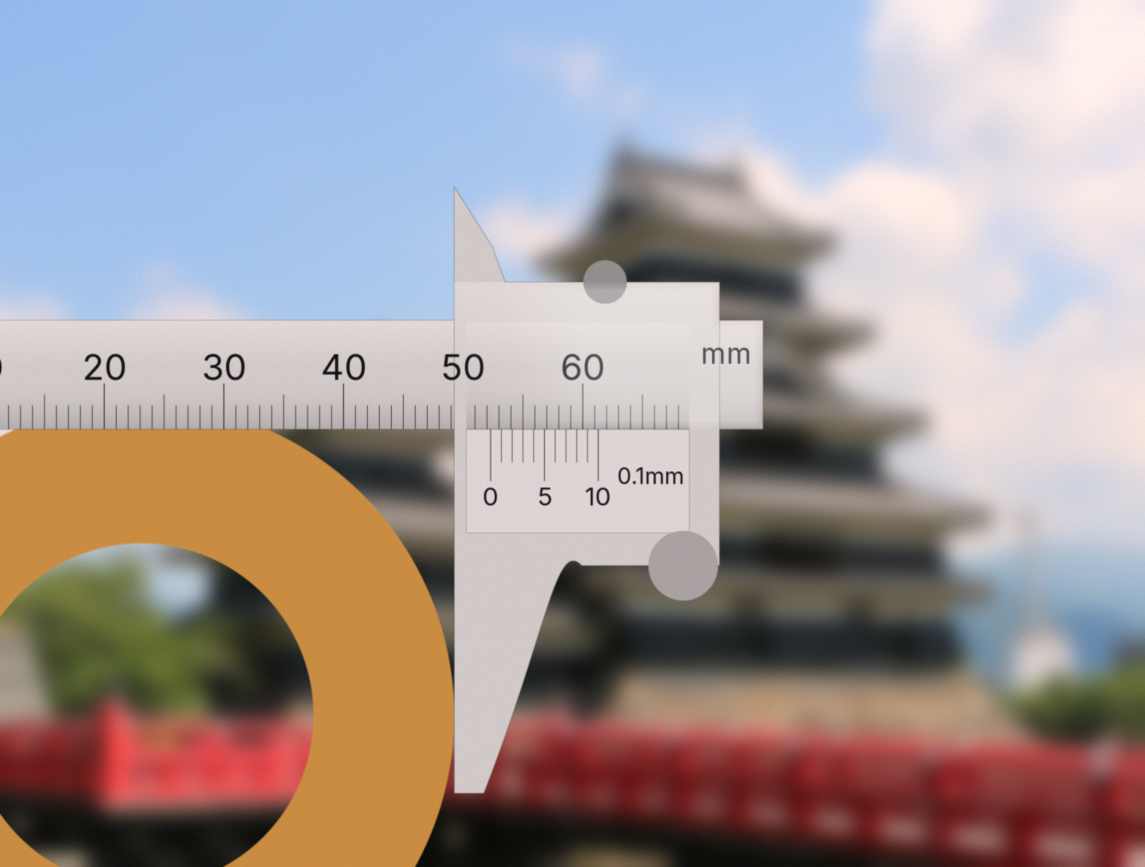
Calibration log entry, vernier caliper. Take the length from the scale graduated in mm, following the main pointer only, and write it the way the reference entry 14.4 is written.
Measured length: 52.3
